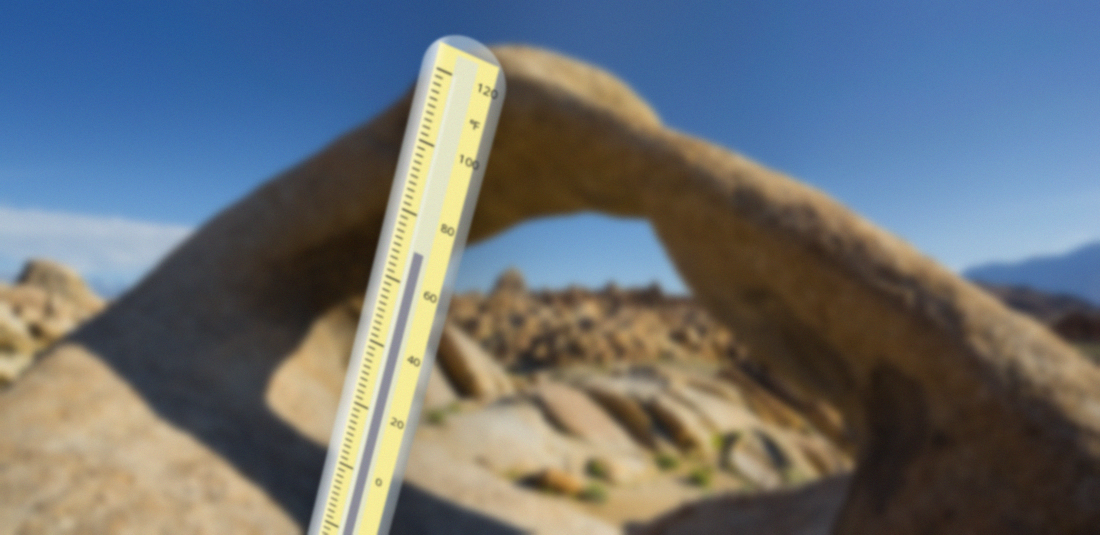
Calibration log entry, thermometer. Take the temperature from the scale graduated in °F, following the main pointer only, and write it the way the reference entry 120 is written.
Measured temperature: 70
